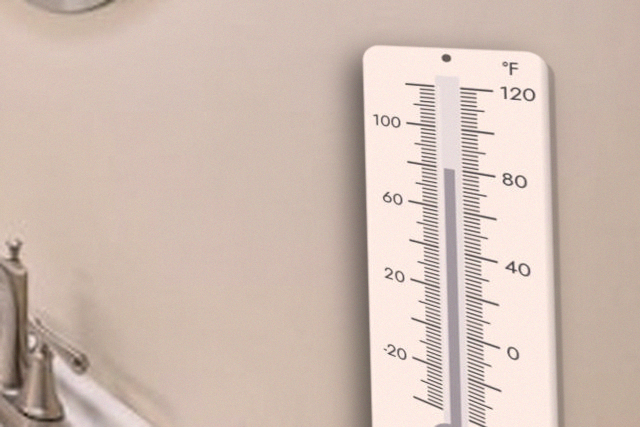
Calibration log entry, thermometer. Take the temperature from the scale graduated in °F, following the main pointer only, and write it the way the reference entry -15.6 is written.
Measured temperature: 80
